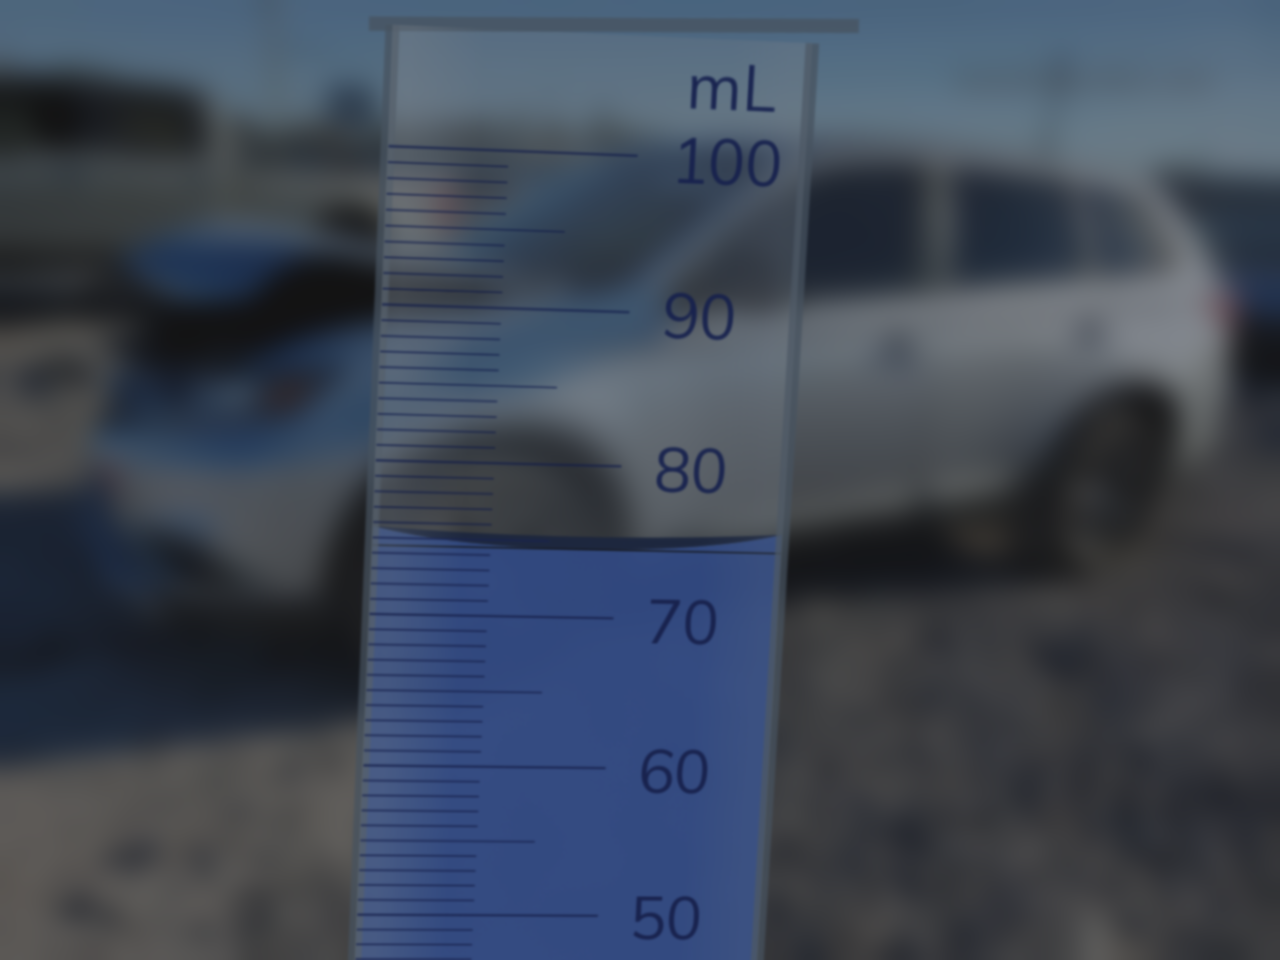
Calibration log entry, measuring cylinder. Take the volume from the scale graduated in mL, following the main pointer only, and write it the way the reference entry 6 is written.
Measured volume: 74.5
